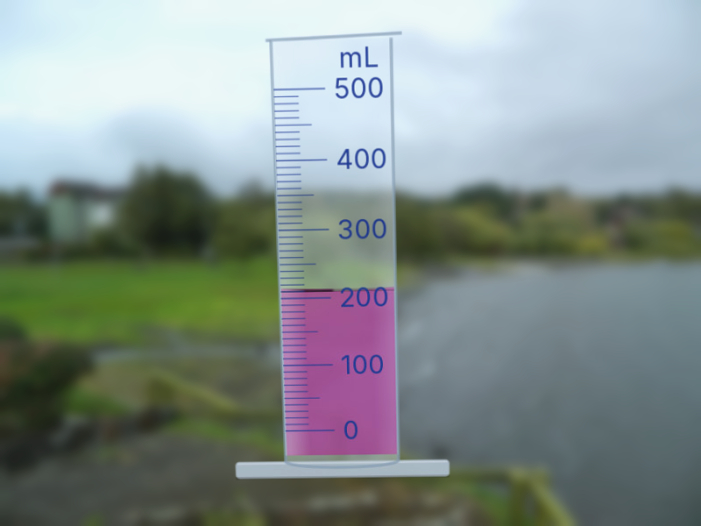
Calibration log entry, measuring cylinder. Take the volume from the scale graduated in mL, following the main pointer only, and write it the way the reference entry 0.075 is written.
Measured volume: 210
